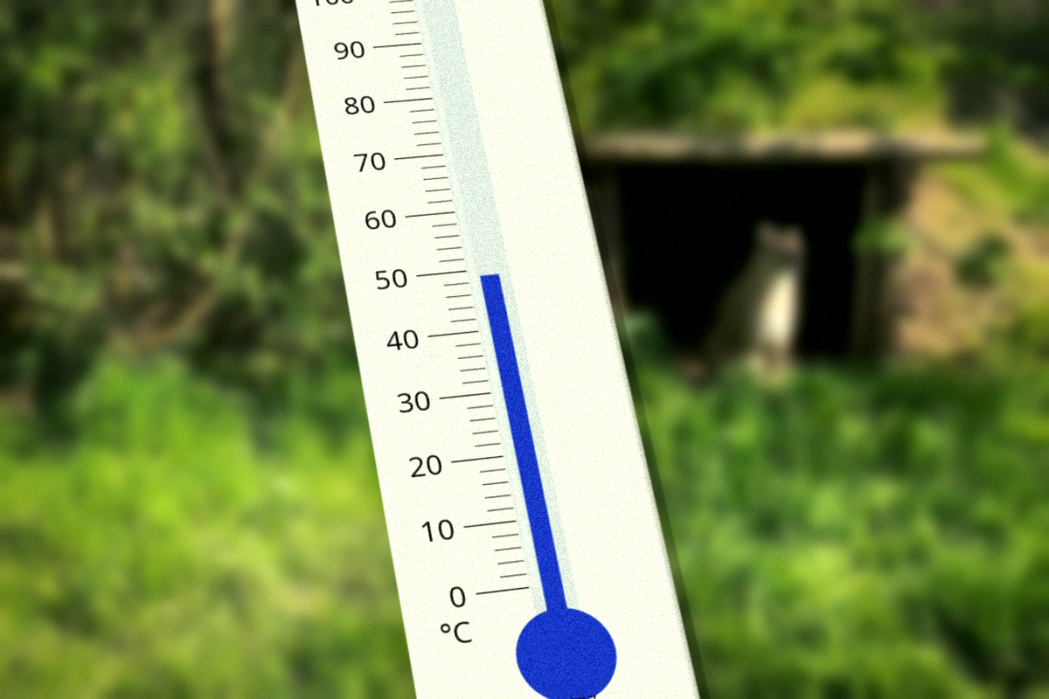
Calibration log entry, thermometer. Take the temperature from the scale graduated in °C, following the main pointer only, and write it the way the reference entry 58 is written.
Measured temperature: 49
